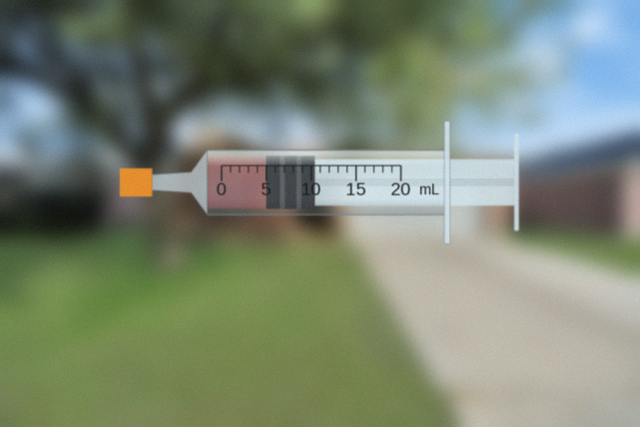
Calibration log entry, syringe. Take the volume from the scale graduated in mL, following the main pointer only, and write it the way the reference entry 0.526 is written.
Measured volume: 5
